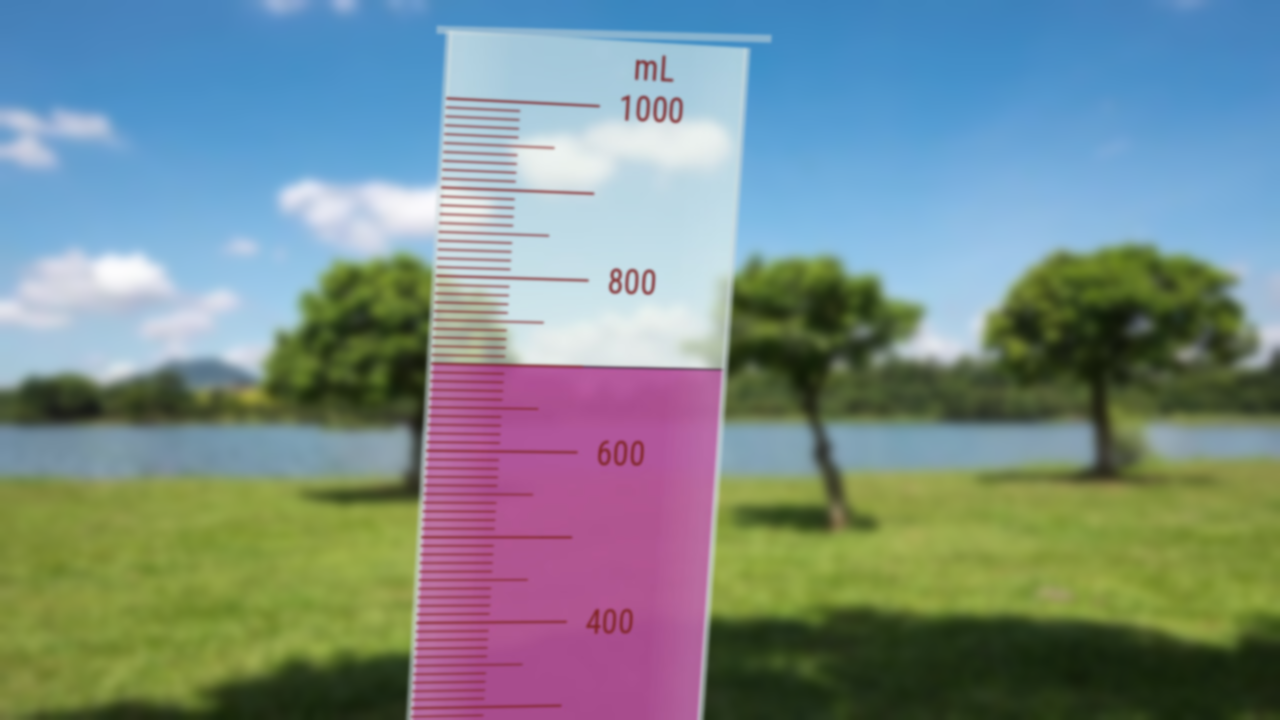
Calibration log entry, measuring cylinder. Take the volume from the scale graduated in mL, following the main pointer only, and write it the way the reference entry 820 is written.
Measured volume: 700
